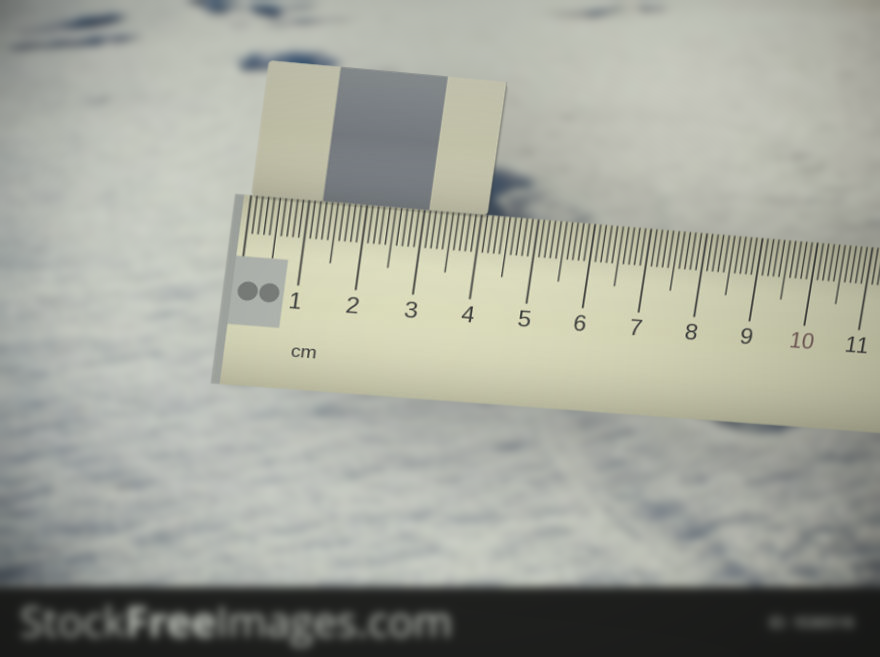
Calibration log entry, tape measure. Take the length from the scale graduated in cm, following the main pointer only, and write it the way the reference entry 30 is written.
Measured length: 4.1
